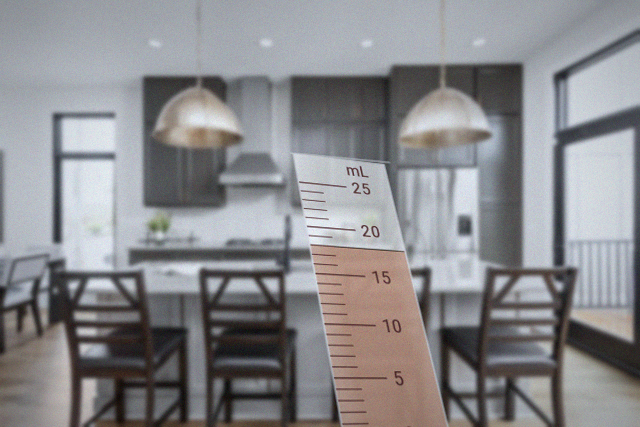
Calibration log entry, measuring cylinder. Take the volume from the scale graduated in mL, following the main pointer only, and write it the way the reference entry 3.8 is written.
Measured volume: 18
